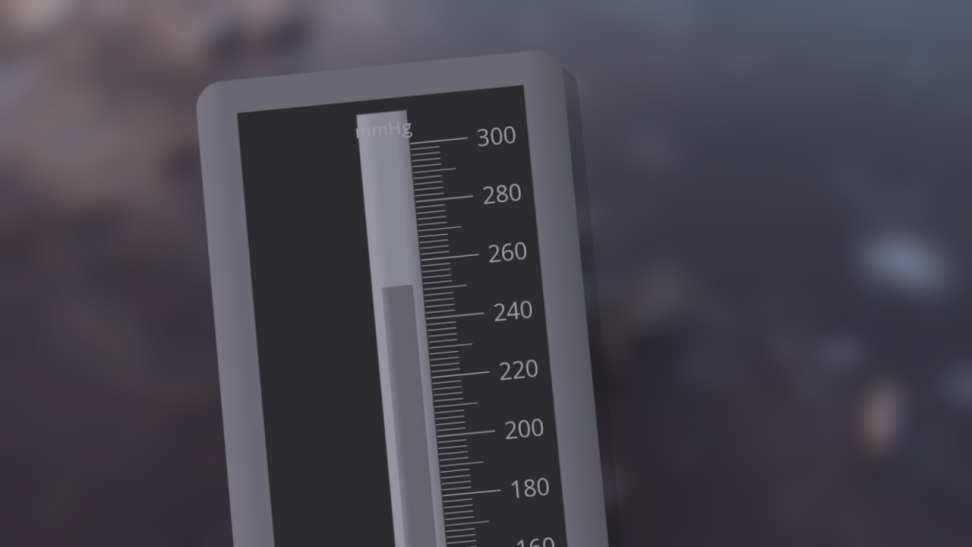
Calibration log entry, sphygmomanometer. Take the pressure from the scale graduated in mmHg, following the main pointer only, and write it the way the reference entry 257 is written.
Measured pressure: 252
